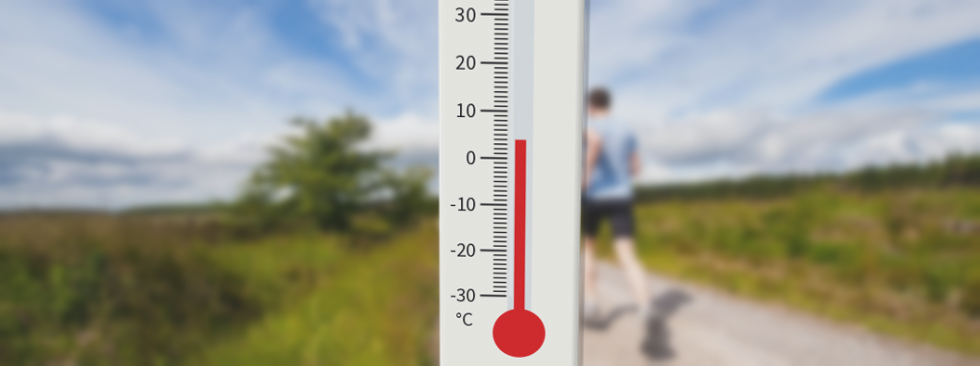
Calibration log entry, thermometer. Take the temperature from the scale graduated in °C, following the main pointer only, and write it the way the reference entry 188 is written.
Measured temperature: 4
